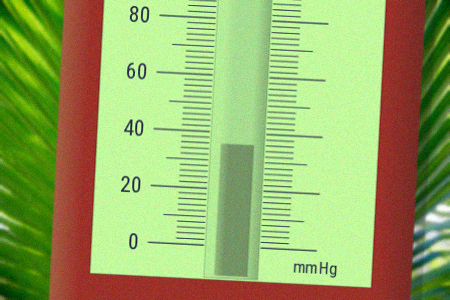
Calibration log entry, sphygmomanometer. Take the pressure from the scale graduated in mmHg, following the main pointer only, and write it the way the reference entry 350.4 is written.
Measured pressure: 36
